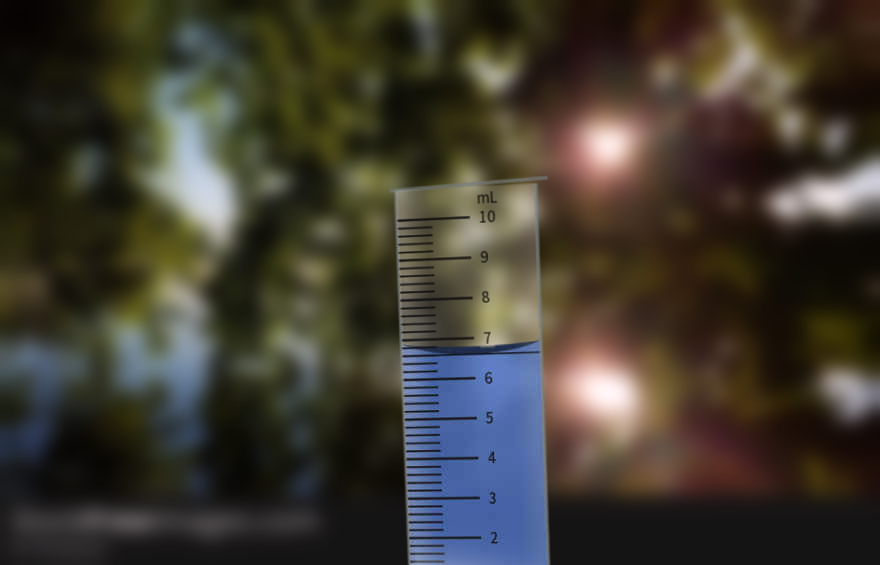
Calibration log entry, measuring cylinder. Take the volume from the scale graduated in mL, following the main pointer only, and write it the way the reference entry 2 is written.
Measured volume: 6.6
